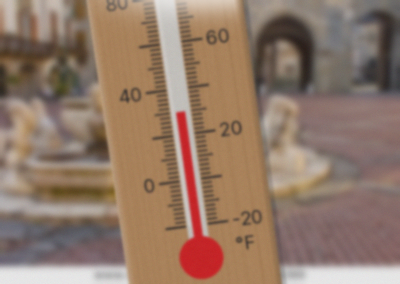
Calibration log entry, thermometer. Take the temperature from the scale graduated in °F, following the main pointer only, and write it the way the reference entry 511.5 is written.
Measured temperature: 30
